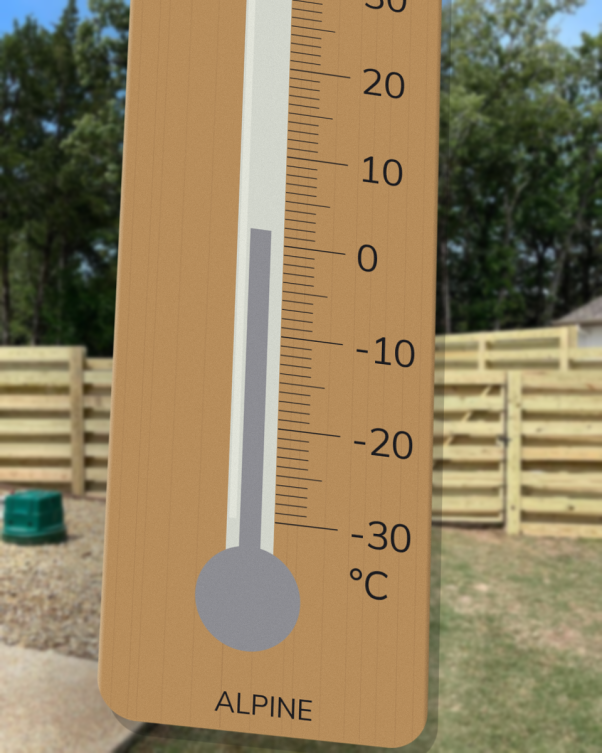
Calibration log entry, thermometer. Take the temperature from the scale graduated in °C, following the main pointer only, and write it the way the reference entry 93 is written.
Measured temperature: 1.5
